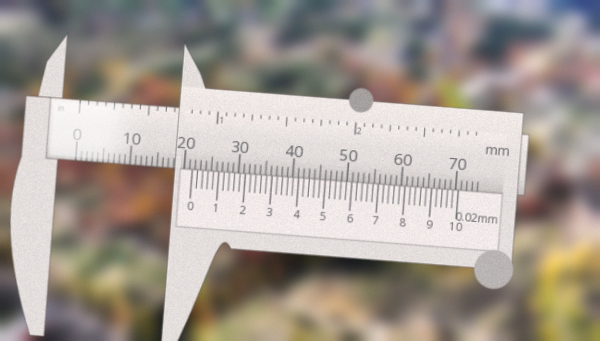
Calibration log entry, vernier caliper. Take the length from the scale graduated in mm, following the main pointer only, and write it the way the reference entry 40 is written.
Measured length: 21.5
